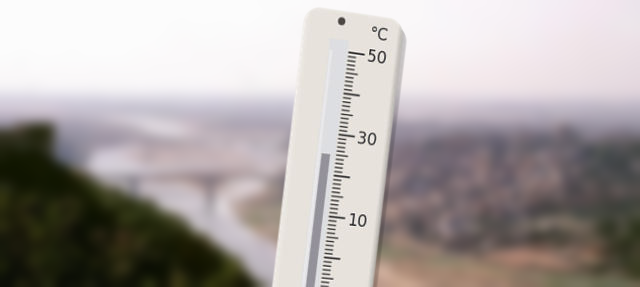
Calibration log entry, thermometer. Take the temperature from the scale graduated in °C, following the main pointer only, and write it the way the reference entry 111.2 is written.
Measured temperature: 25
